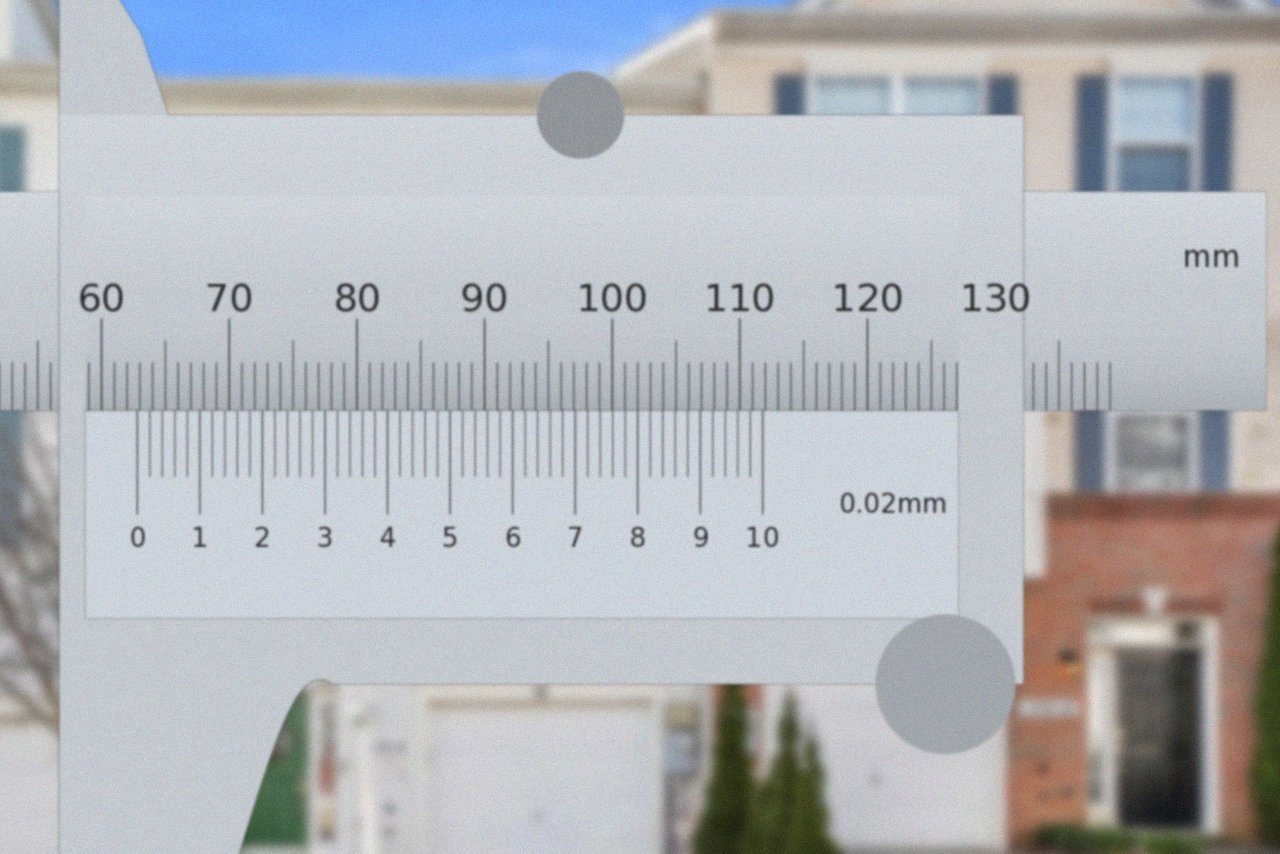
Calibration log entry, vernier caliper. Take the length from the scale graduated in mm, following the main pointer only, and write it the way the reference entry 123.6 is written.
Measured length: 62.8
